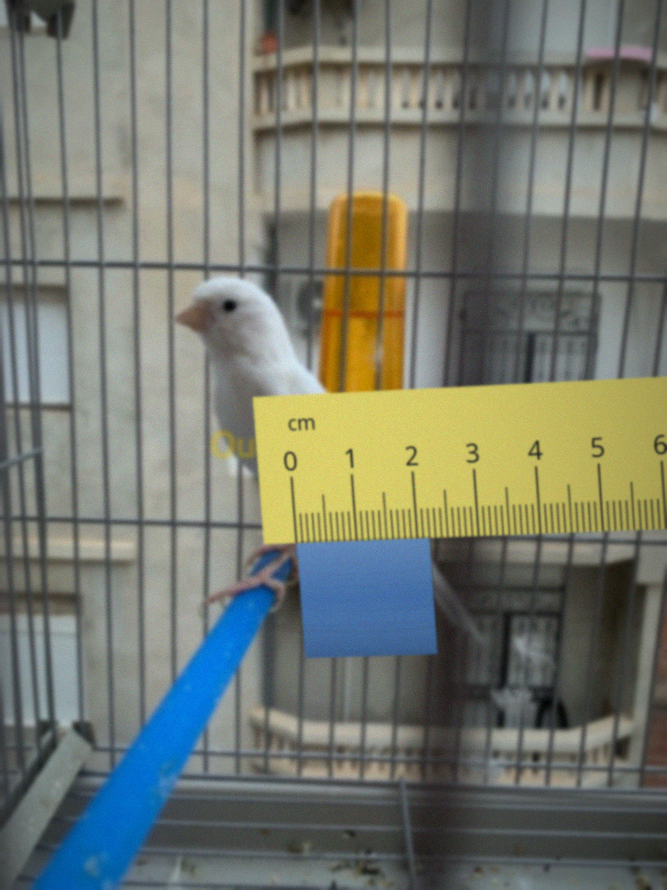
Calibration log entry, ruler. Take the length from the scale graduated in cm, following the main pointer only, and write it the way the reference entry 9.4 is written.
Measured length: 2.2
